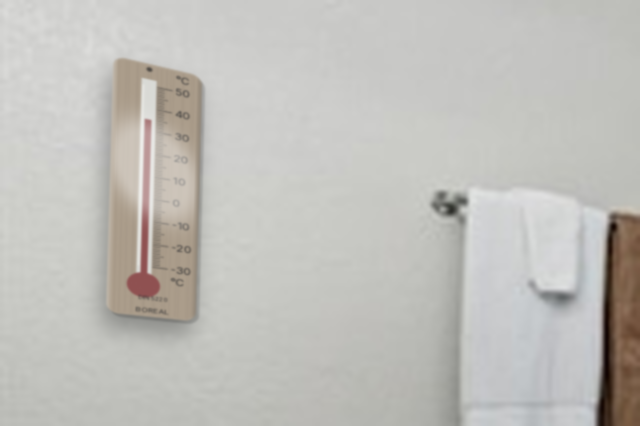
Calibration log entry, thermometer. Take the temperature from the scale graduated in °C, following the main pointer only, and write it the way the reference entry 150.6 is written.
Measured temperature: 35
